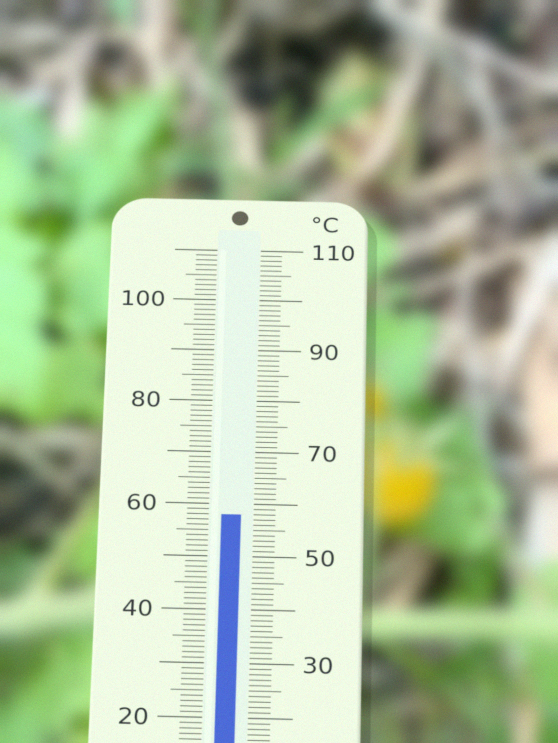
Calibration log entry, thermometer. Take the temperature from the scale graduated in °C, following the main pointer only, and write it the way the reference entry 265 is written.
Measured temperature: 58
